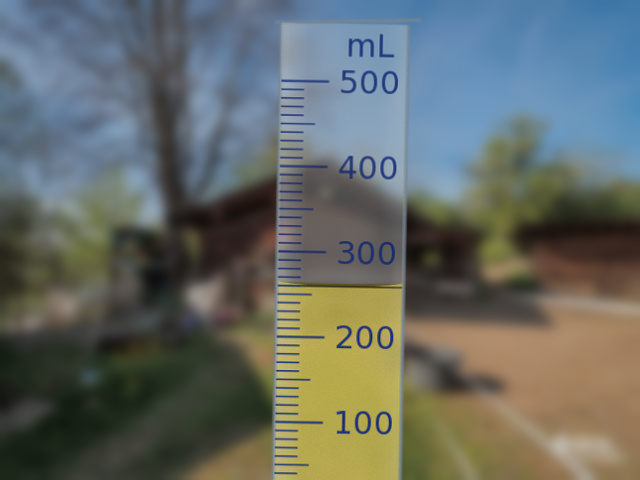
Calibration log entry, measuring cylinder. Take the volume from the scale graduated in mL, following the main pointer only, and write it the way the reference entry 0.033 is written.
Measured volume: 260
